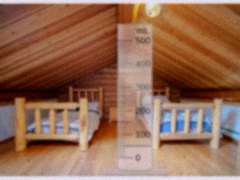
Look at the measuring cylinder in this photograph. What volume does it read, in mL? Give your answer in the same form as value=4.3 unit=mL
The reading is value=50 unit=mL
